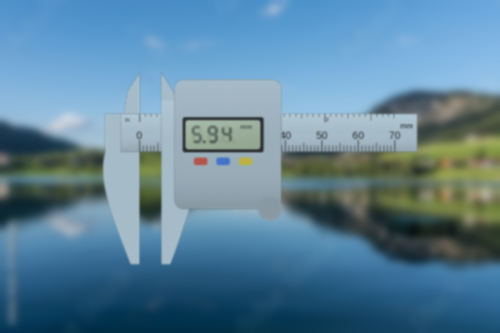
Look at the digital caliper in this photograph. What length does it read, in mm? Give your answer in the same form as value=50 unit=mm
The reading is value=5.94 unit=mm
